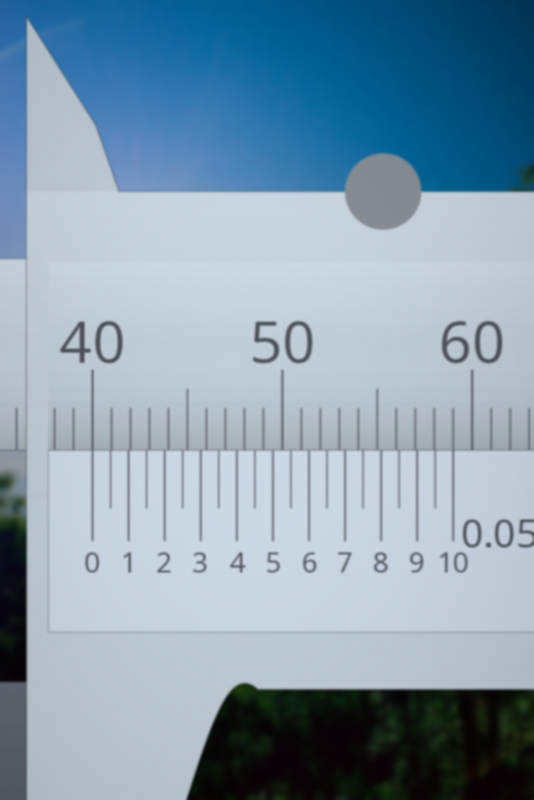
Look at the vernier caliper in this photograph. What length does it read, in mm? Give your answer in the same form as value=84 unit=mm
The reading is value=40.0 unit=mm
